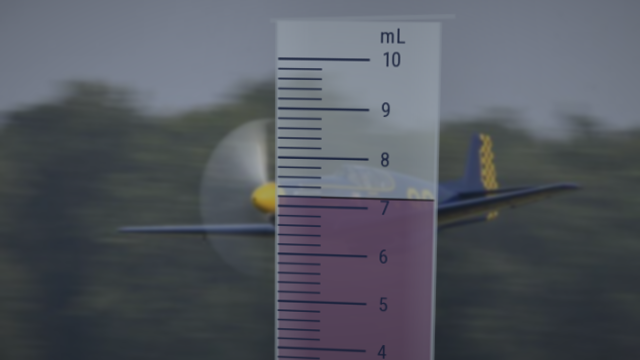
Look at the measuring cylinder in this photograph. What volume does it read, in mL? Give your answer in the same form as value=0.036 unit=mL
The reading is value=7.2 unit=mL
